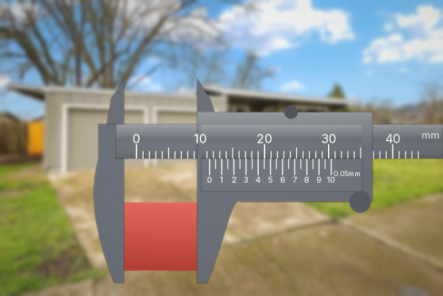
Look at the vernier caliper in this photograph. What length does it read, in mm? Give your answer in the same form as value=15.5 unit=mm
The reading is value=11.4 unit=mm
